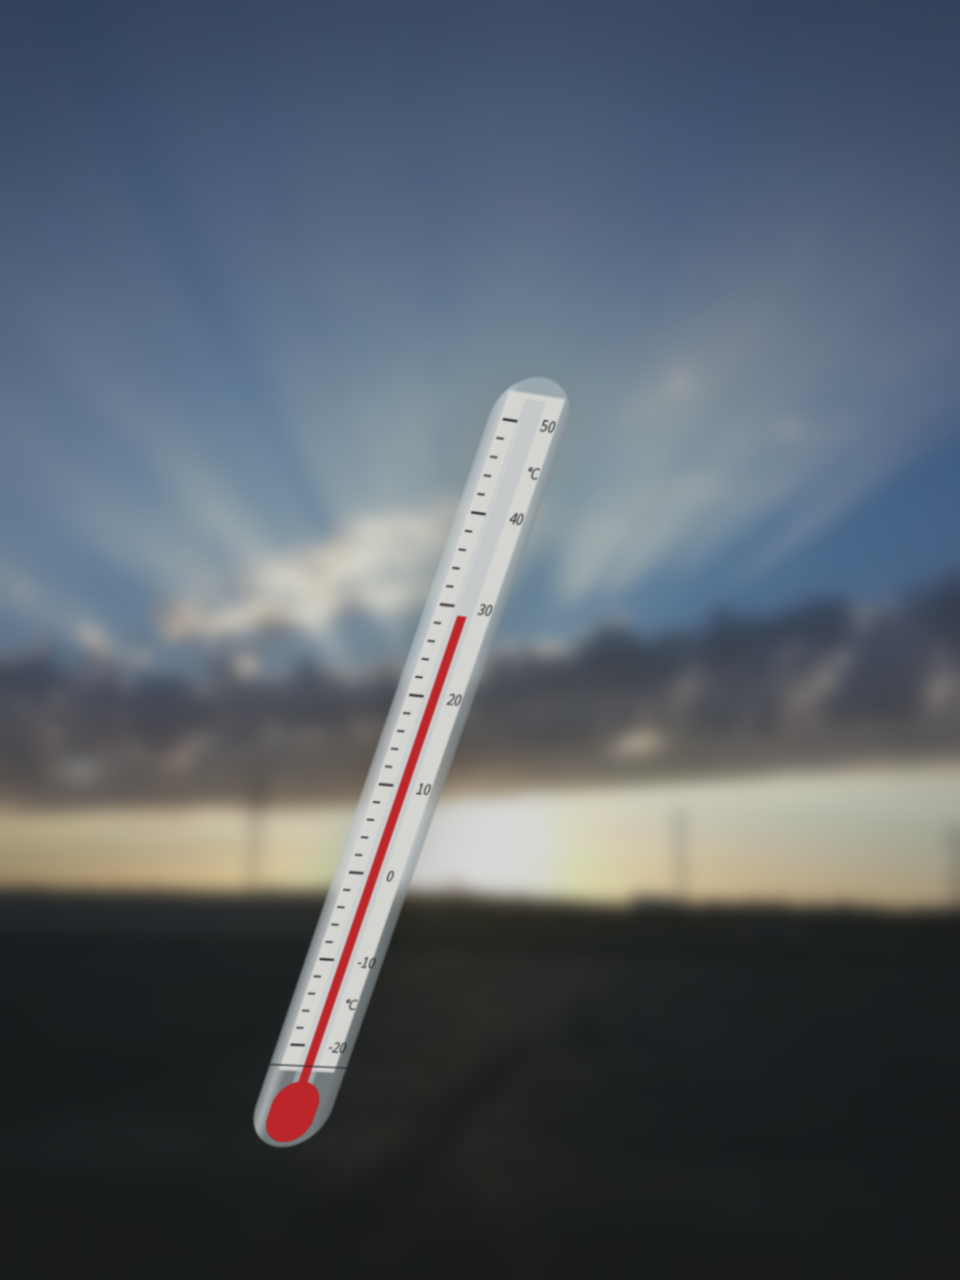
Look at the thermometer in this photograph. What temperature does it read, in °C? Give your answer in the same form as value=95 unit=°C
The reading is value=29 unit=°C
